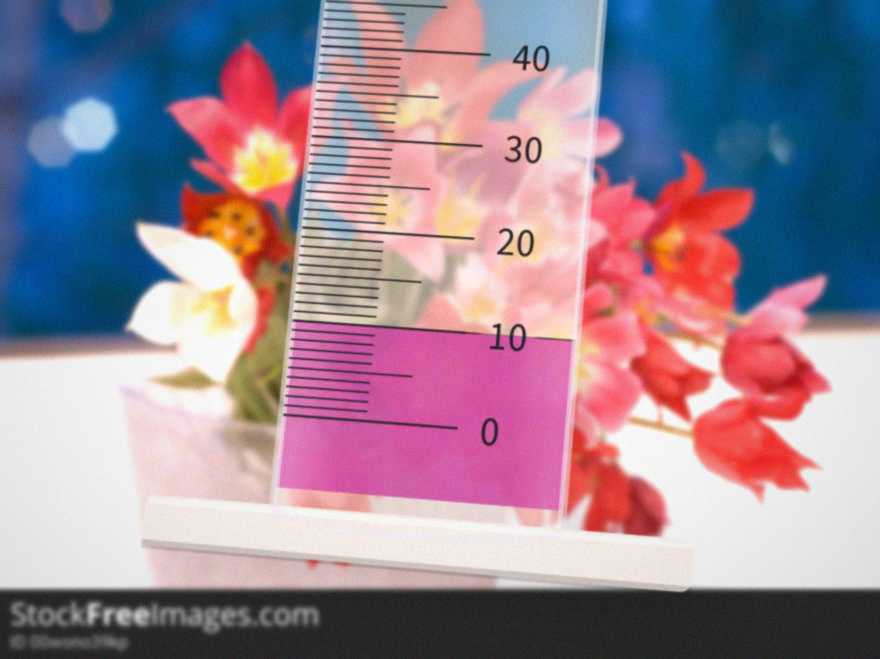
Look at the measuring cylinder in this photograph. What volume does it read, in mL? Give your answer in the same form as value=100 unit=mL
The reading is value=10 unit=mL
